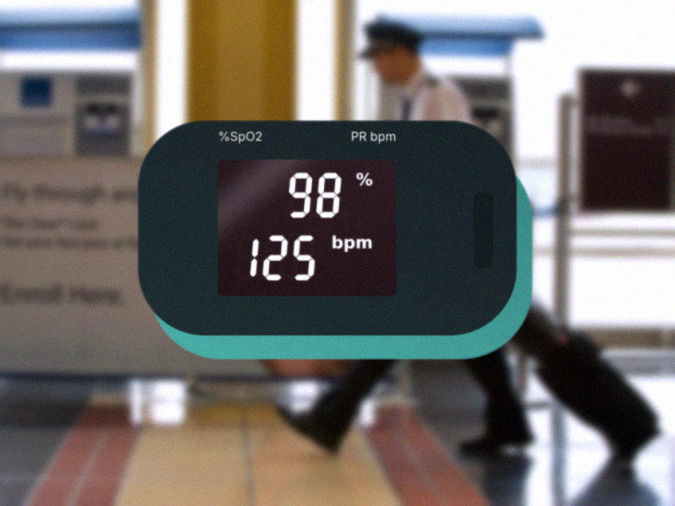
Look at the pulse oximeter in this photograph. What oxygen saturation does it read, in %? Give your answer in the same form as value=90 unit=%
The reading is value=98 unit=%
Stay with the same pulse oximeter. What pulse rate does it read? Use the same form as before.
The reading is value=125 unit=bpm
